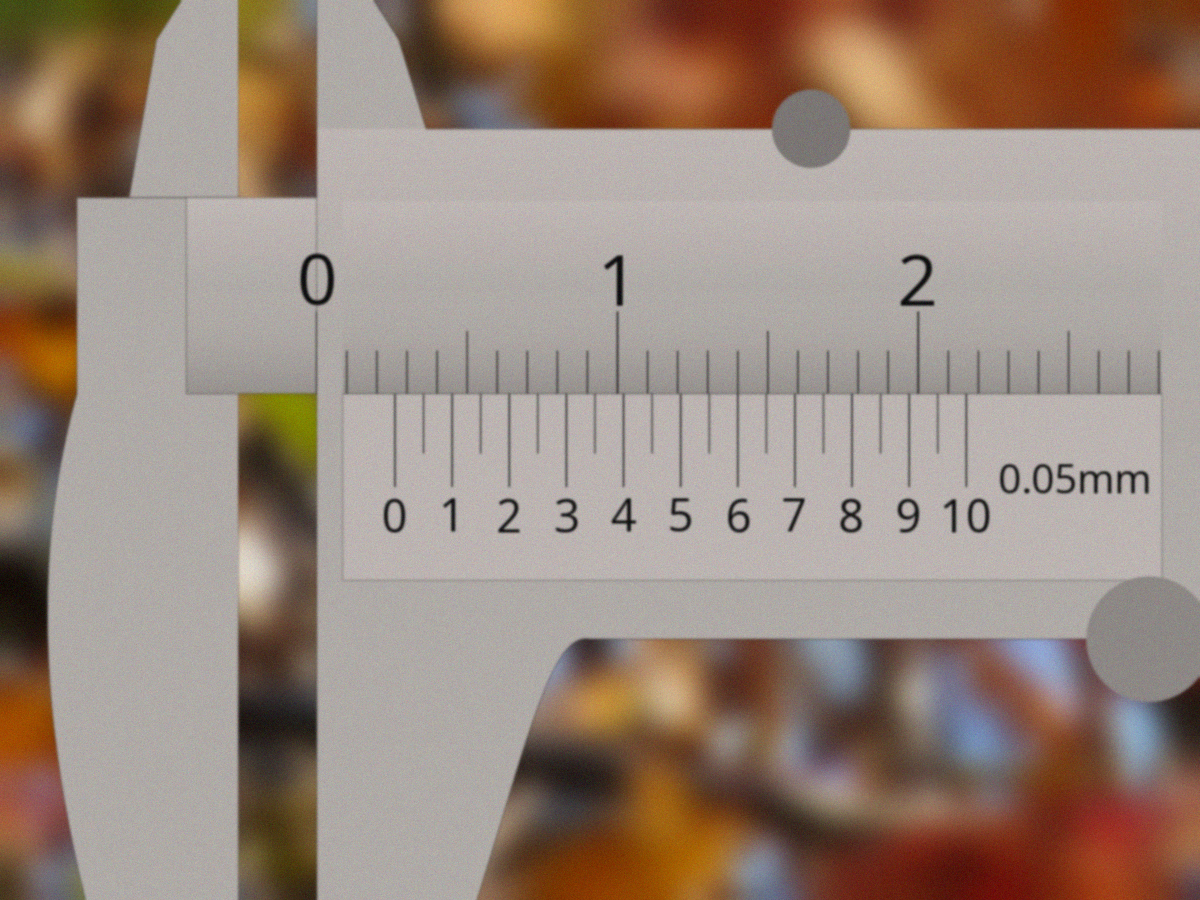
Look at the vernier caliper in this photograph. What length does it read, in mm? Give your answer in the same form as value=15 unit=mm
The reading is value=2.6 unit=mm
